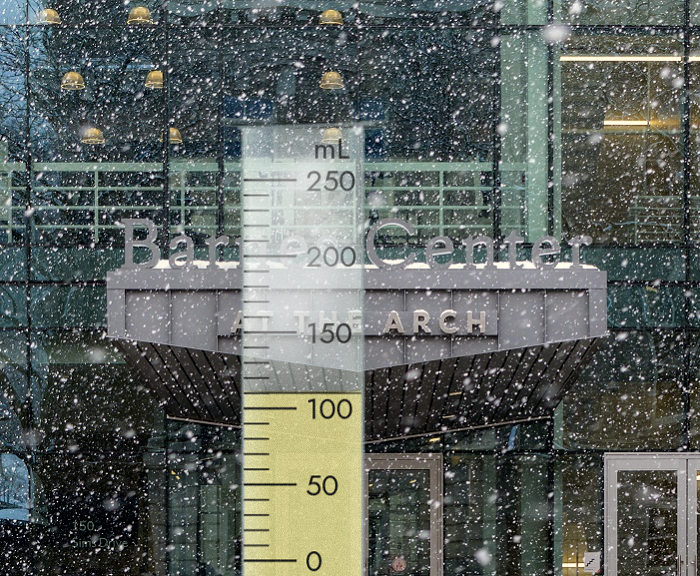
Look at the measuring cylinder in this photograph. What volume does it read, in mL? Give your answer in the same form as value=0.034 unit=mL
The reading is value=110 unit=mL
